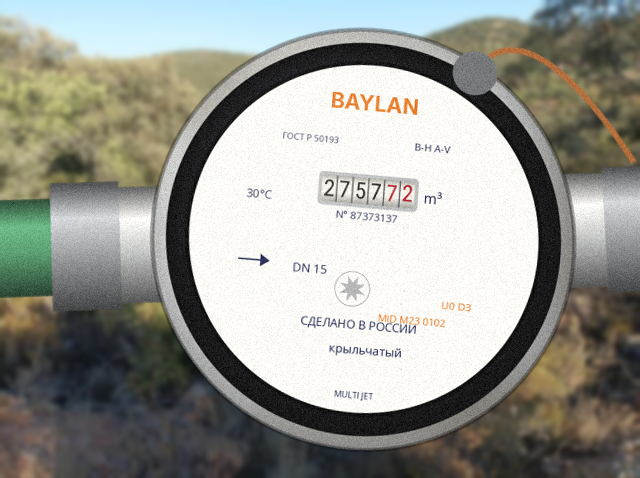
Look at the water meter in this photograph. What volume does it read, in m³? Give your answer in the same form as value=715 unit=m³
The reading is value=2757.72 unit=m³
